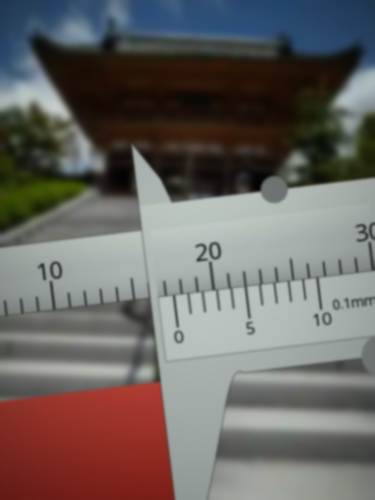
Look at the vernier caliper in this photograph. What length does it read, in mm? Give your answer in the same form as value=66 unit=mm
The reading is value=17.5 unit=mm
